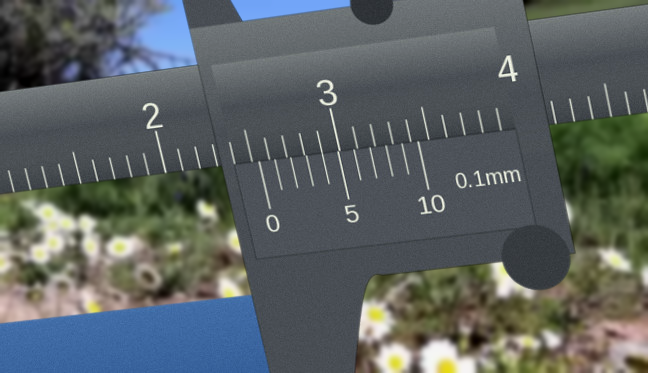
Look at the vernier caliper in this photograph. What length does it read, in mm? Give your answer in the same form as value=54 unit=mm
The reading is value=25.4 unit=mm
